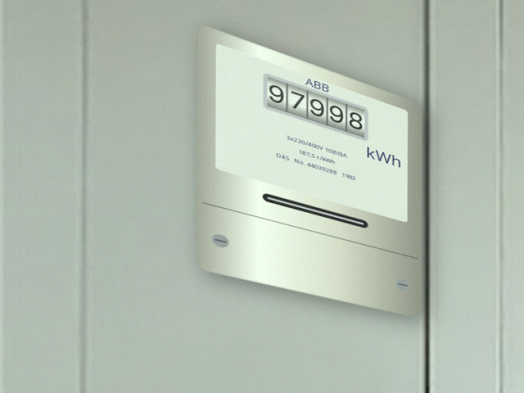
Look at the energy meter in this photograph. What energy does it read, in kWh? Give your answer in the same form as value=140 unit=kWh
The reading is value=97998 unit=kWh
